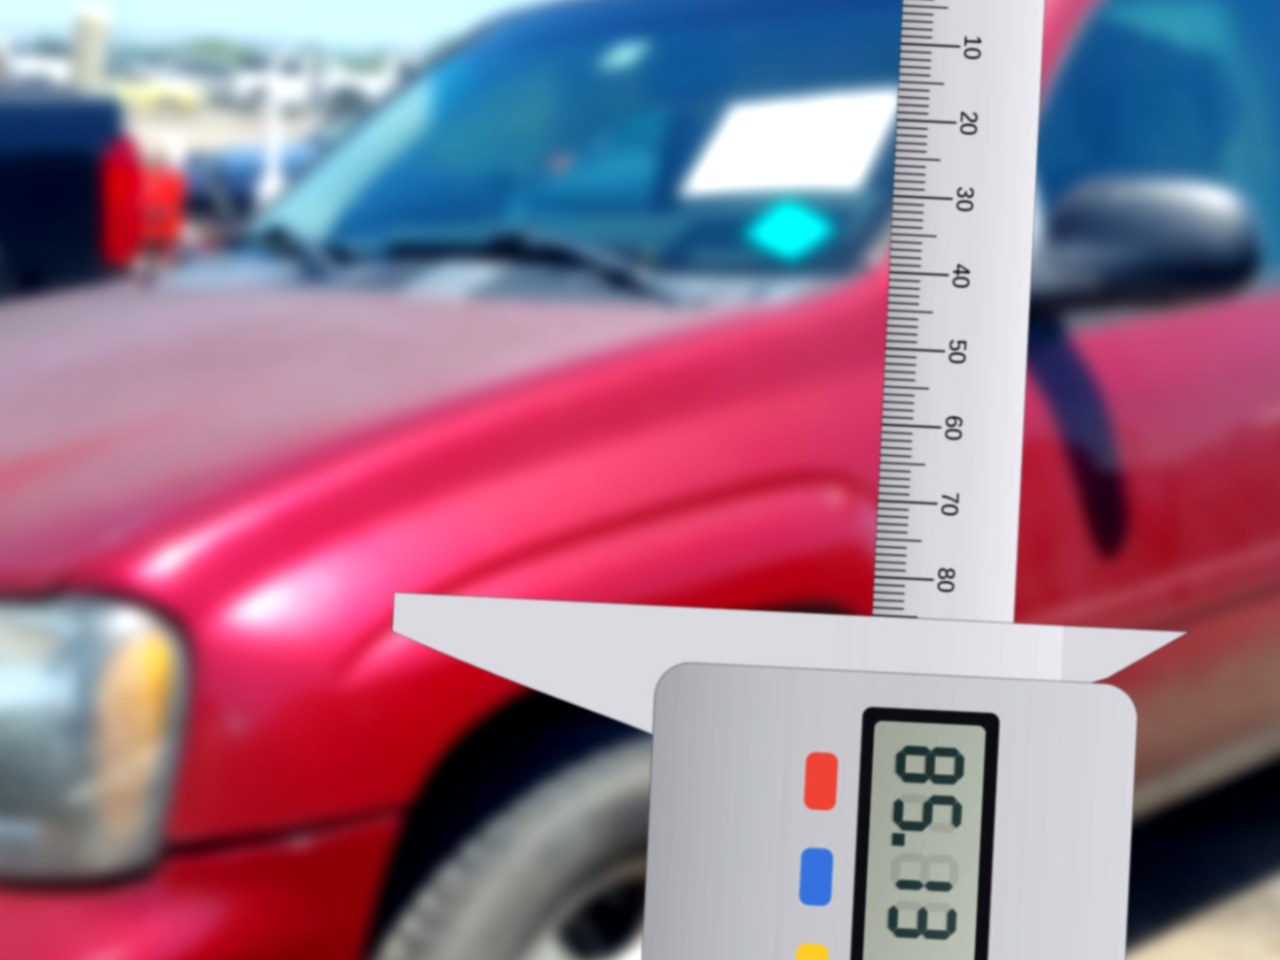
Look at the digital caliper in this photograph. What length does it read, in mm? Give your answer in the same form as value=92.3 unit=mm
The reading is value=85.13 unit=mm
